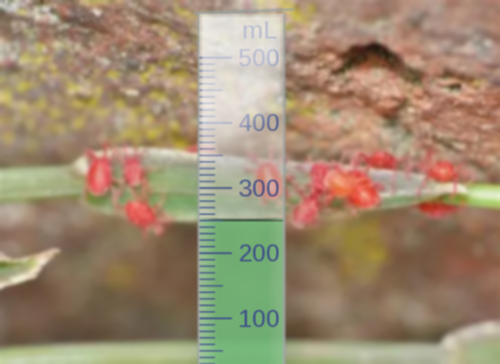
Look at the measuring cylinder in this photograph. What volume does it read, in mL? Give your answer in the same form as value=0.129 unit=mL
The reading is value=250 unit=mL
